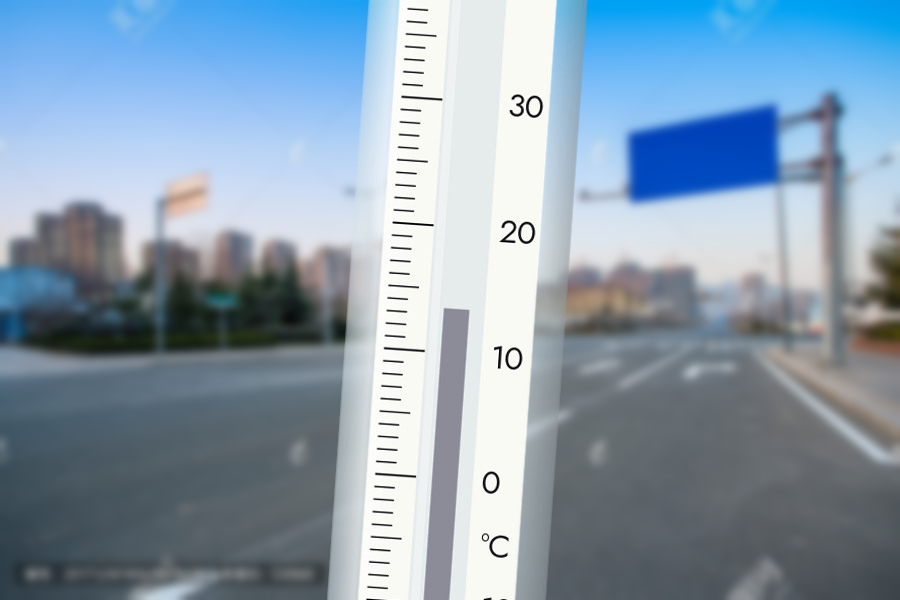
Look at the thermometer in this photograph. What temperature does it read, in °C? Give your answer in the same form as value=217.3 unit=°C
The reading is value=13.5 unit=°C
